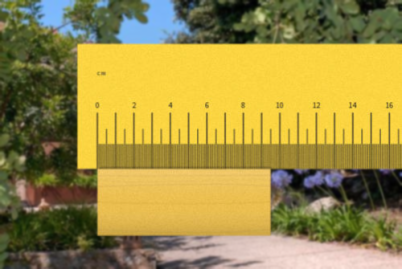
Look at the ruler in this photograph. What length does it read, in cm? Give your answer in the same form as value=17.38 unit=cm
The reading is value=9.5 unit=cm
